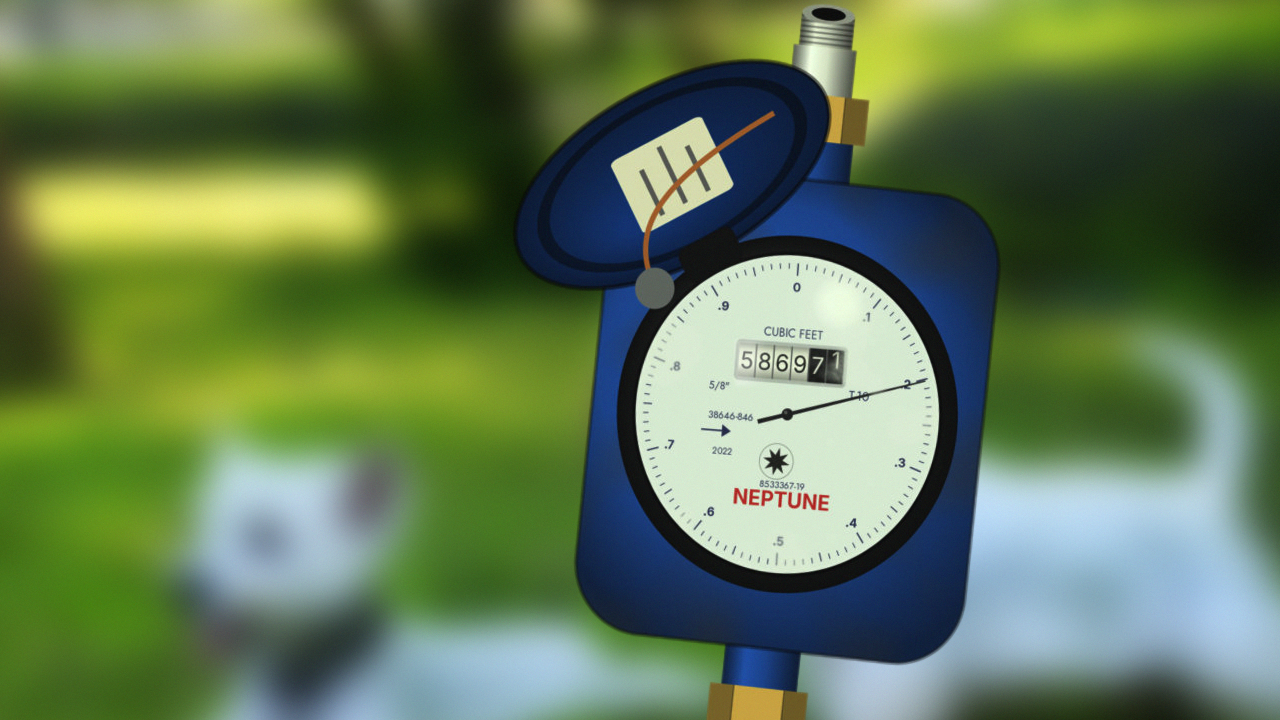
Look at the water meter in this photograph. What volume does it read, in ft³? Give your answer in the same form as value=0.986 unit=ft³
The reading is value=586971.20 unit=ft³
